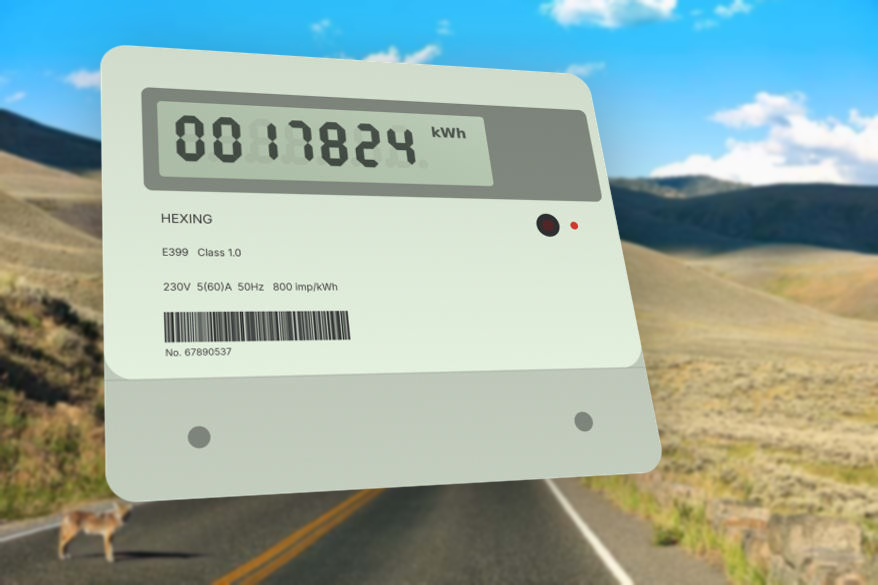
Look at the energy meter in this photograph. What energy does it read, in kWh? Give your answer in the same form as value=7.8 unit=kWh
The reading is value=17824 unit=kWh
